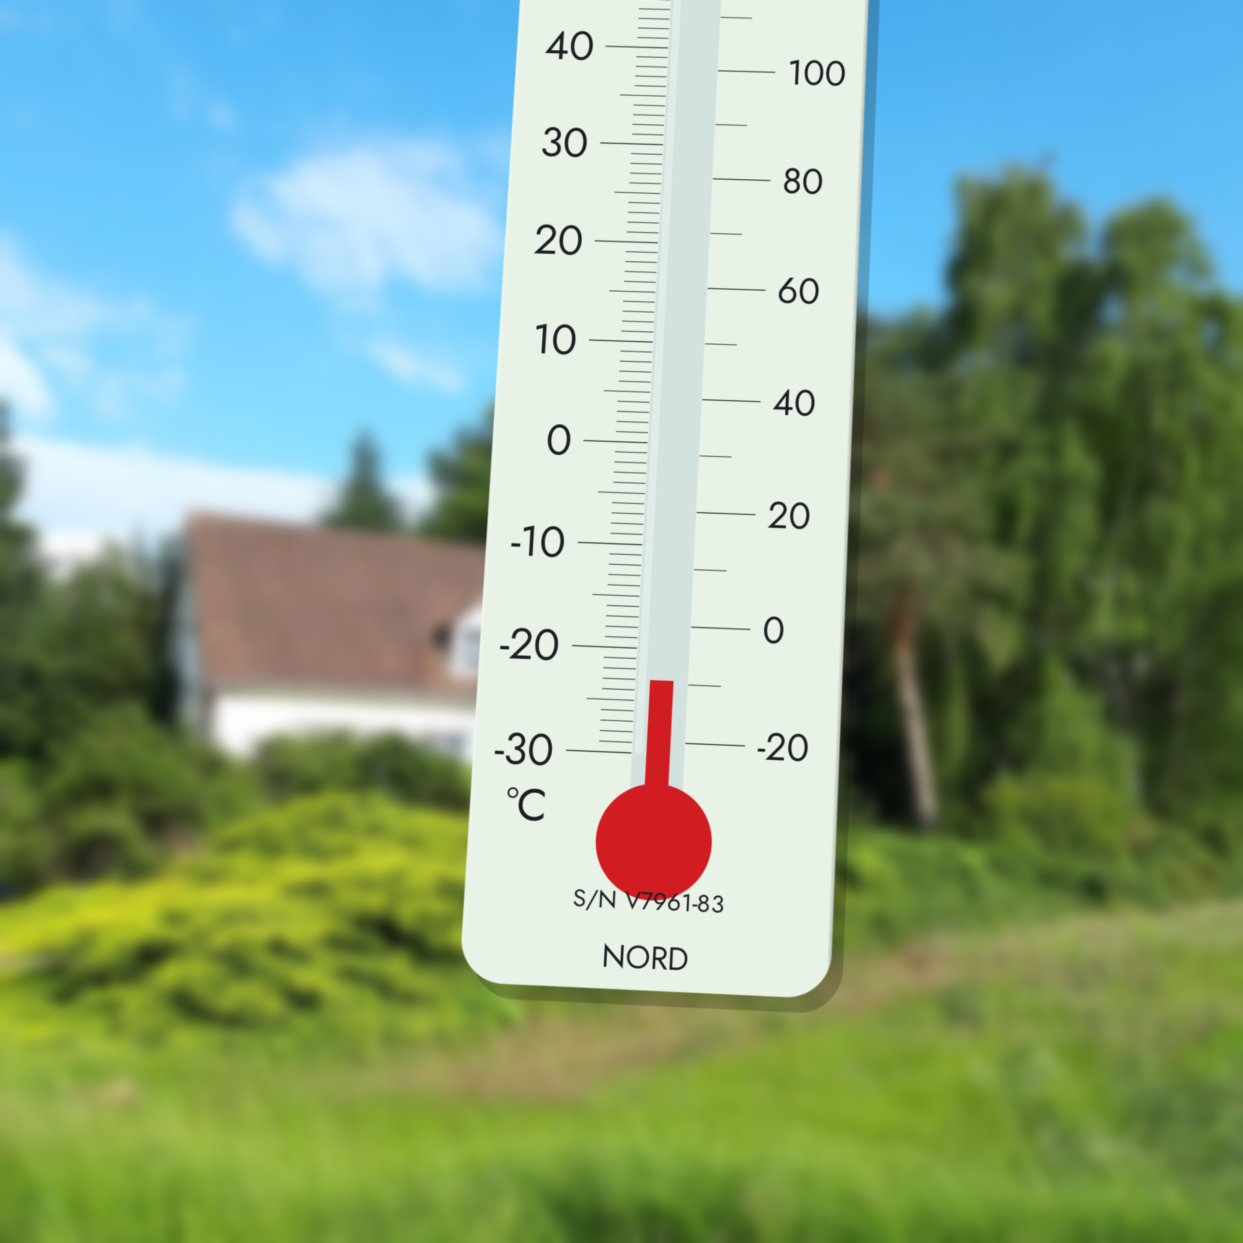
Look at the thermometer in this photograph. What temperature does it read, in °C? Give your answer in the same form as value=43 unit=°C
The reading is value=-23 unit=°C
